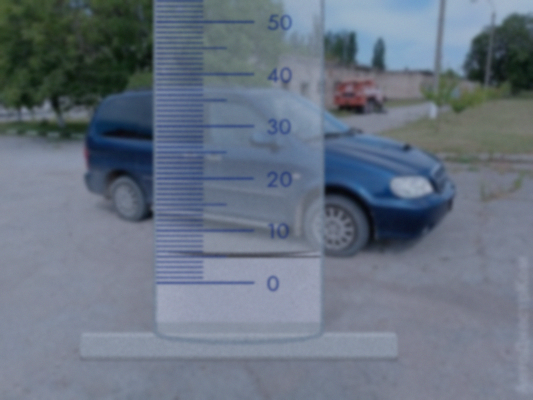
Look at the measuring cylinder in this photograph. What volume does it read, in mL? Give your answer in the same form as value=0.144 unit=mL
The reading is value=5 unit=mL
